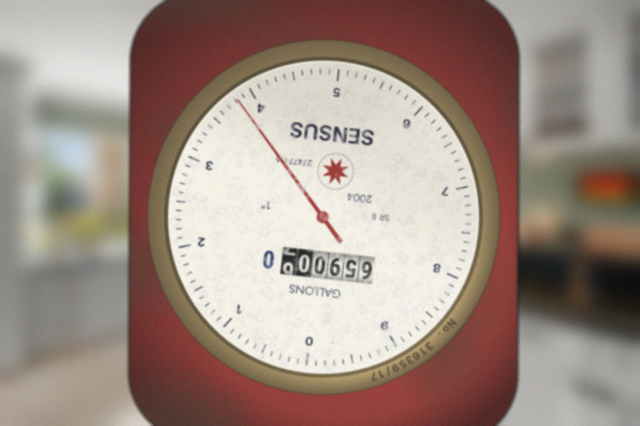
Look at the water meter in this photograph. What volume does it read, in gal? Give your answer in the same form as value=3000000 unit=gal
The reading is value=6590063.8 unit=gal
